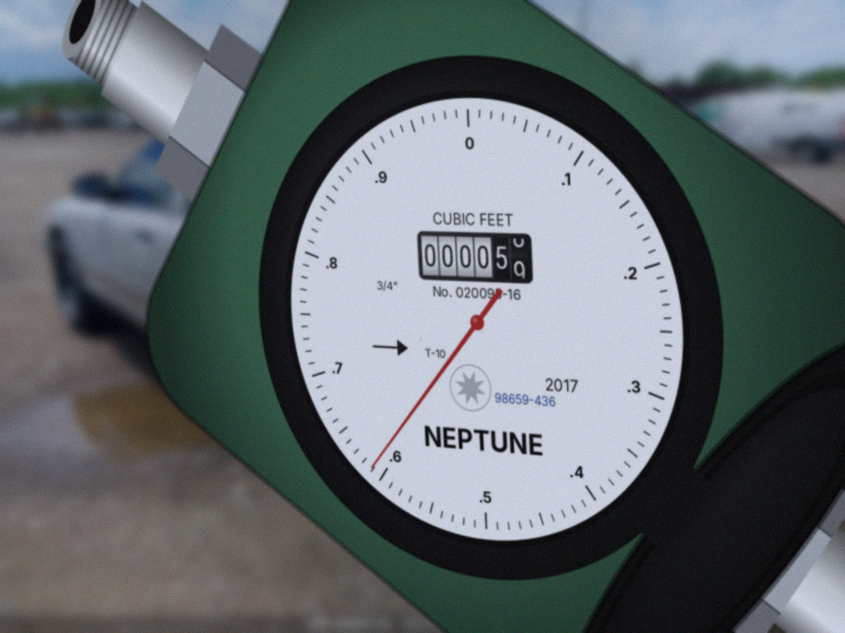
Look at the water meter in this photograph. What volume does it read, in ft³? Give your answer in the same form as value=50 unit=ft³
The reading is value=58.61 unit=ft³
